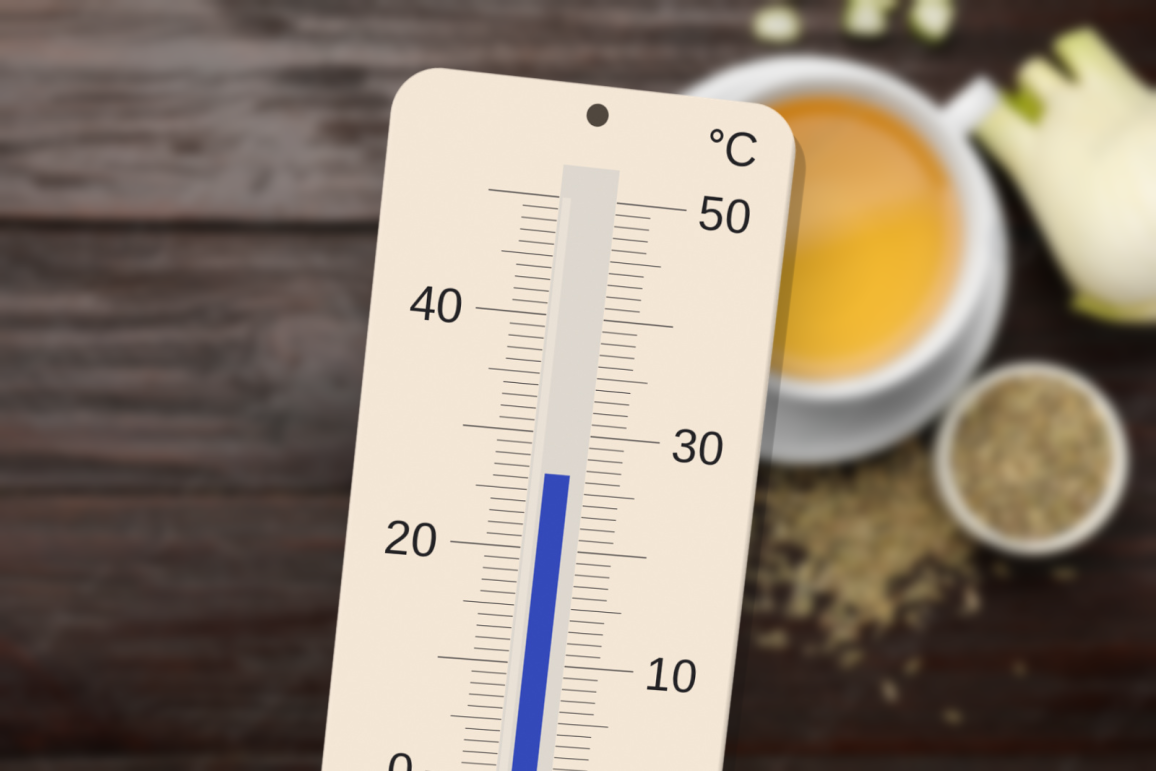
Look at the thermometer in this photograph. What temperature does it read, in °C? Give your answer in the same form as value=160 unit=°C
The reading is value=26.5 unit=°C
